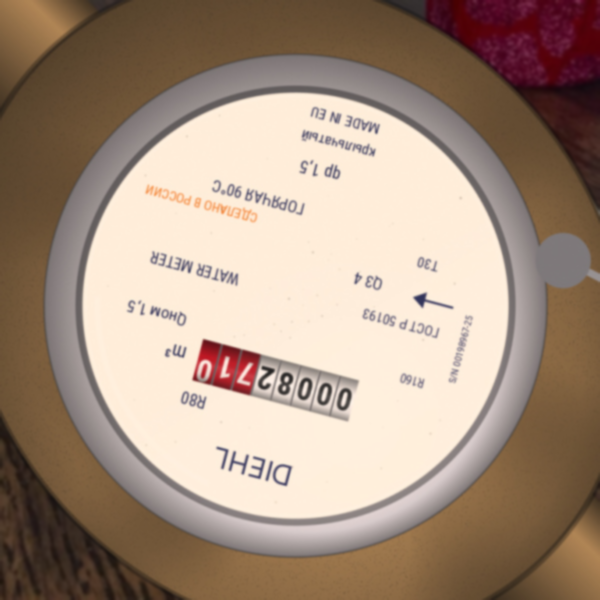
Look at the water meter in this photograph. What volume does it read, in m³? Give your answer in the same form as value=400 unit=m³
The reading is value=82.710 unit=m³
